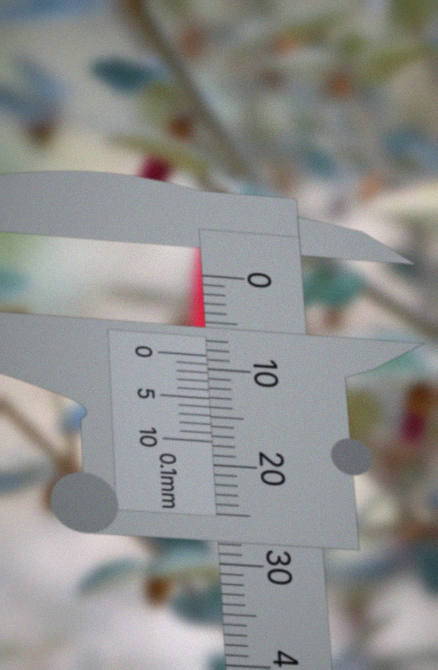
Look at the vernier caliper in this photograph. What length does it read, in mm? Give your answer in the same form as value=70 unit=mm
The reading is value=8.6 unit=mm
